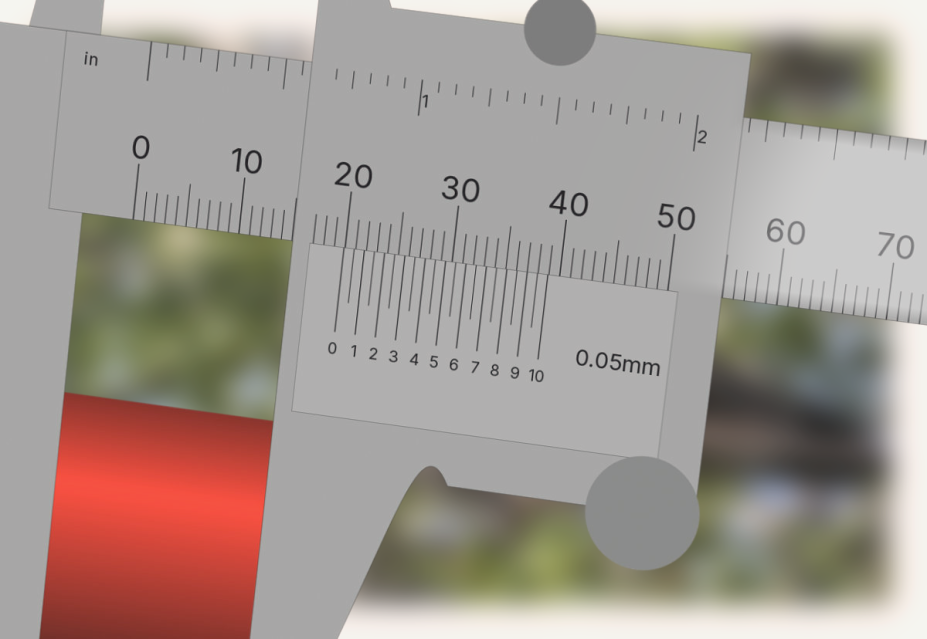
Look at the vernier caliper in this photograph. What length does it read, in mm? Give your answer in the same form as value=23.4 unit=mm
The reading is value=19.9 unit=mm
